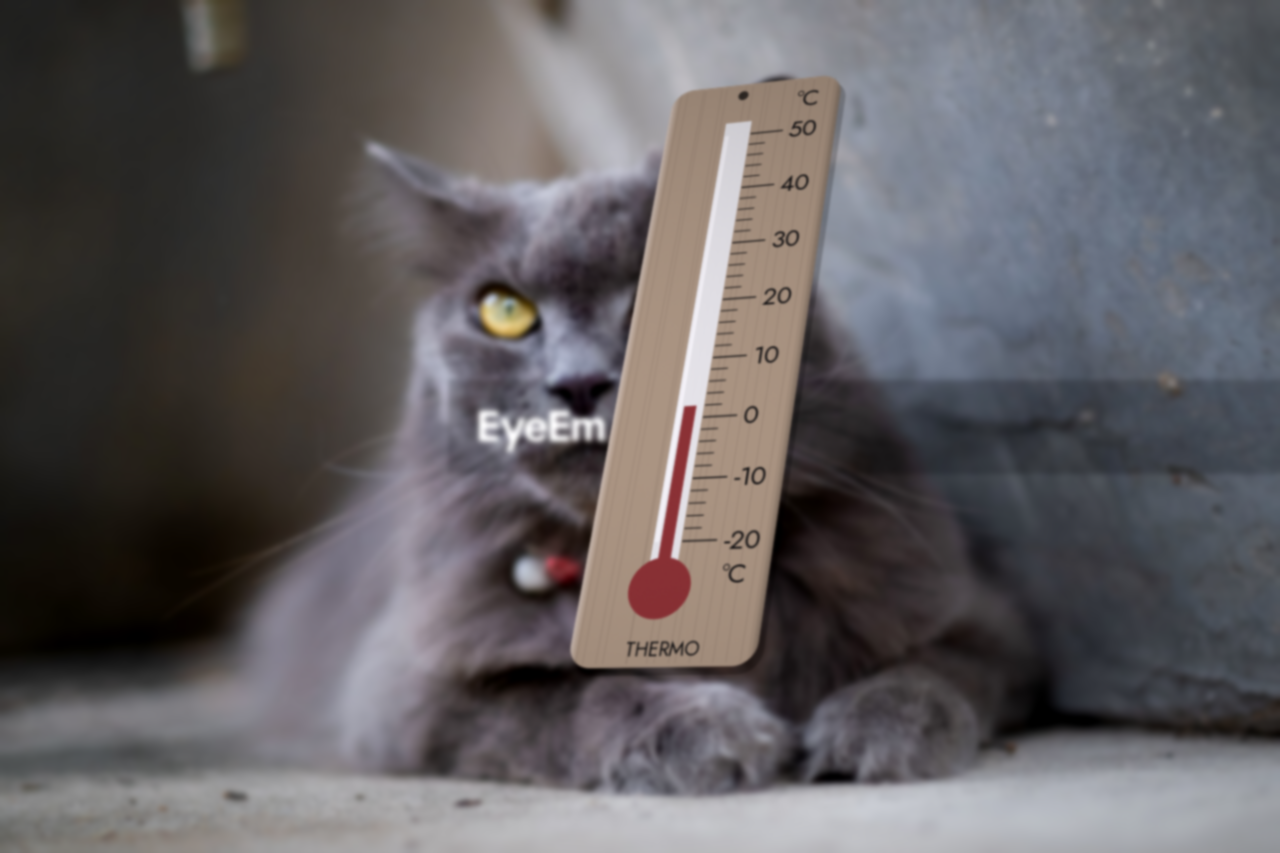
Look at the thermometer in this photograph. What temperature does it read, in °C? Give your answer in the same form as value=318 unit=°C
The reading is value=2 unit=°C
